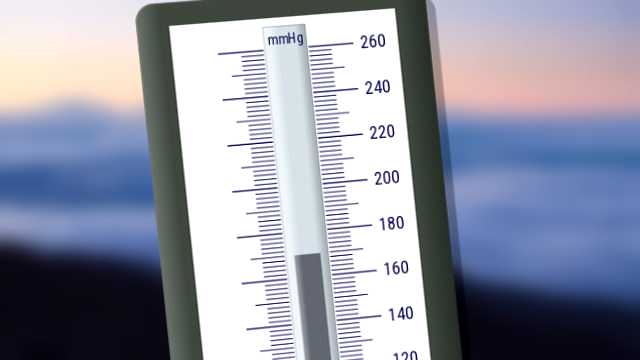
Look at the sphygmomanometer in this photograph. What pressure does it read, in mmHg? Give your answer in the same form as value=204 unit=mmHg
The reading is value=170 unit=mmHg
